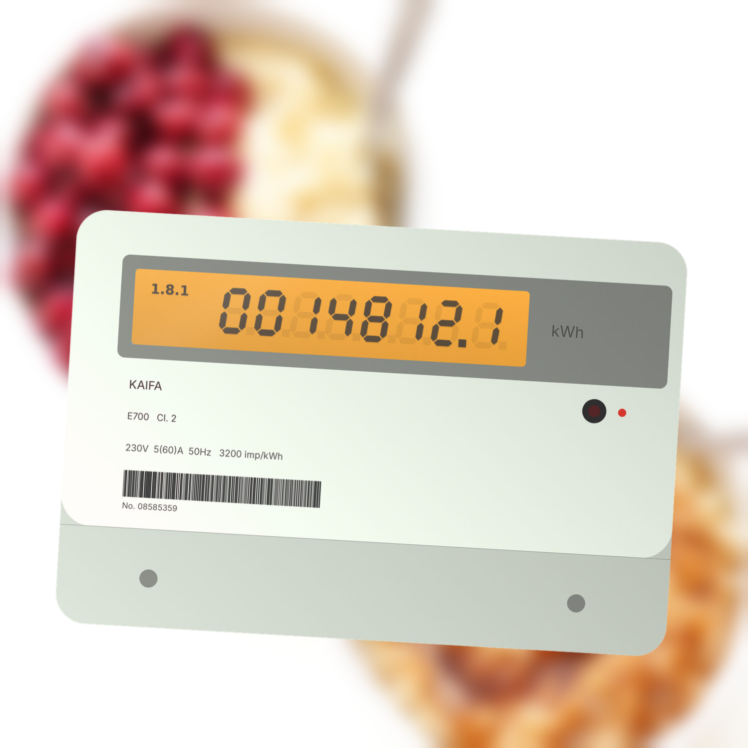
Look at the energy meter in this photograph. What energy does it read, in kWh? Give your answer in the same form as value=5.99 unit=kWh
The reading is value=14812.1 unit=kWh
